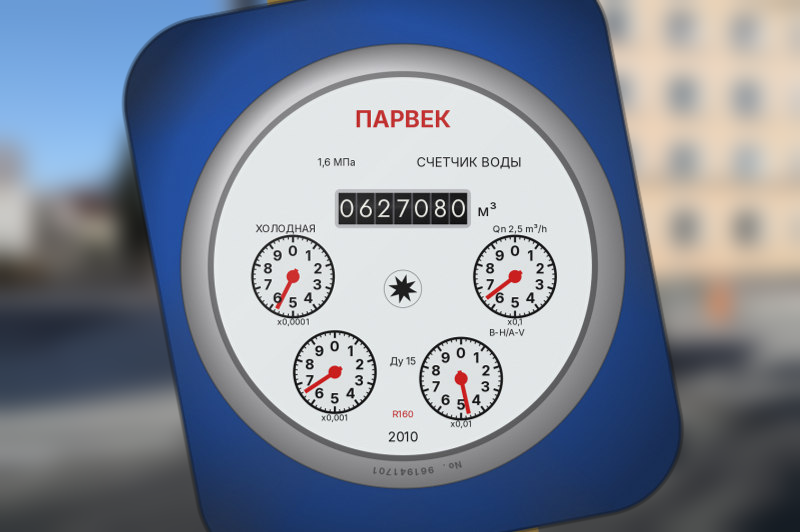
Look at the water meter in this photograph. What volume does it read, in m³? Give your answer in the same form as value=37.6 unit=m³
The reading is value=627080.6465 unit=m³
